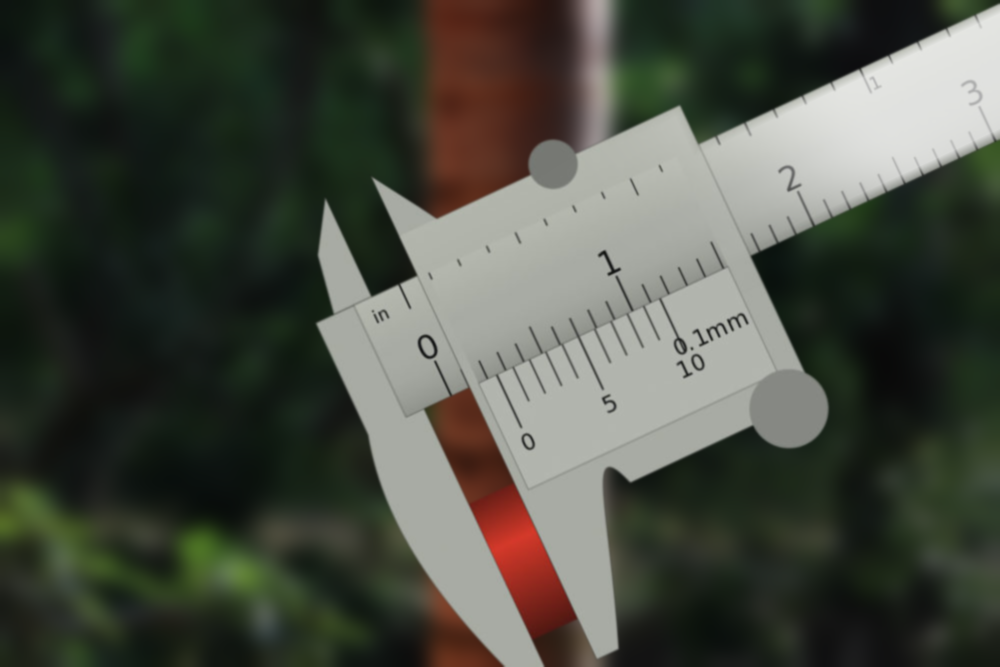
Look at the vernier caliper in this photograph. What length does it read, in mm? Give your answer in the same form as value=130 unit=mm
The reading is value=2.5 unit=mm
